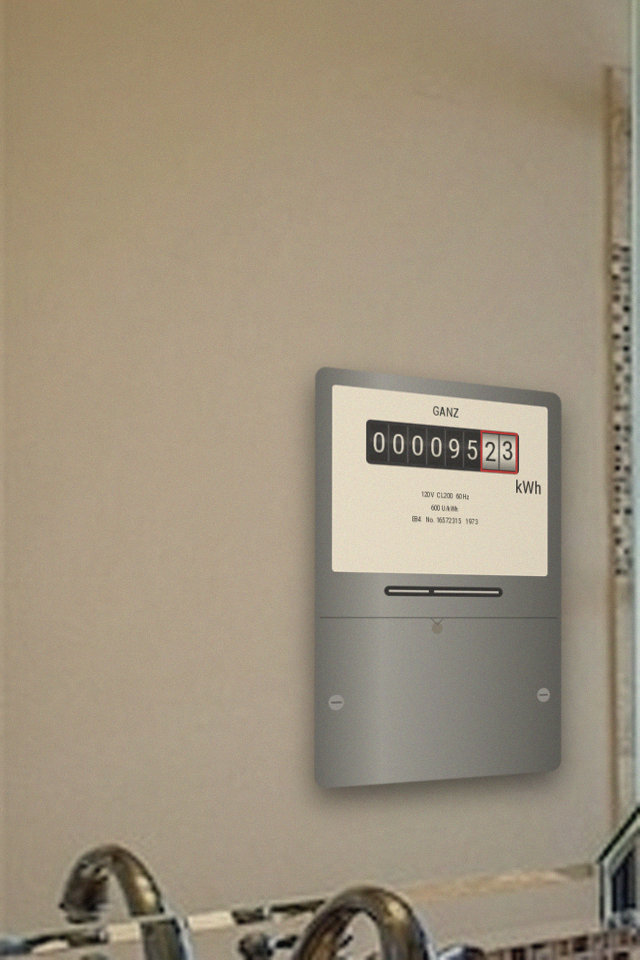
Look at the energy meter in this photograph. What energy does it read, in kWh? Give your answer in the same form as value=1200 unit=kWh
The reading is value=95.23 unit=kWh
